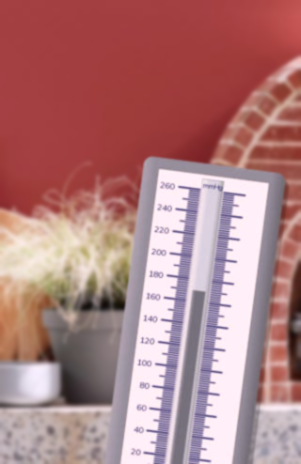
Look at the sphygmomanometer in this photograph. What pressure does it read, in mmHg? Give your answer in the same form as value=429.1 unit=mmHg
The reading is value=170 unit=mmHg
